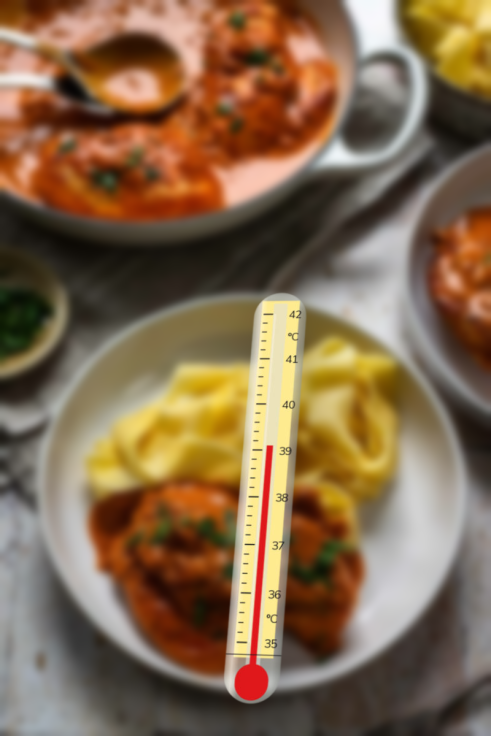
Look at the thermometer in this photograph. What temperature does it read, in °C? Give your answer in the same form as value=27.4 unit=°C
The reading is value=39.1 unit=°C
